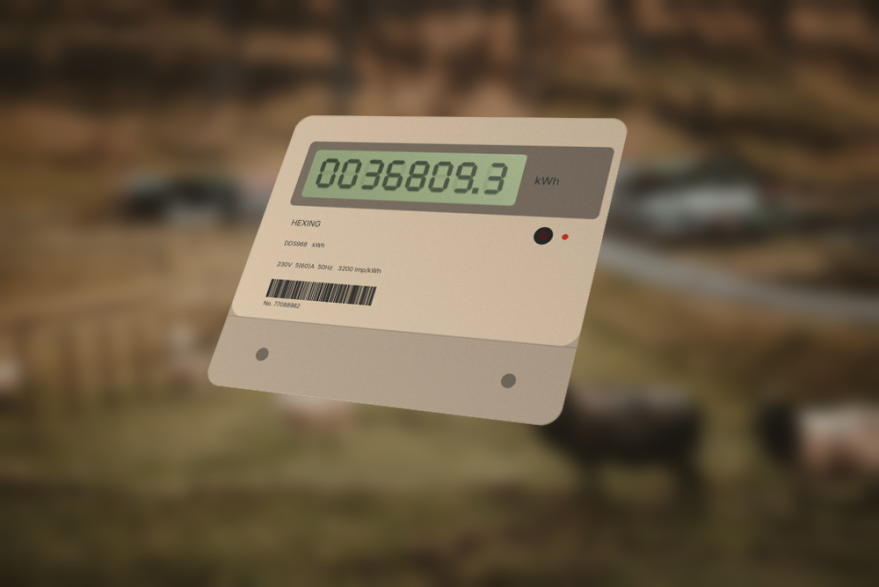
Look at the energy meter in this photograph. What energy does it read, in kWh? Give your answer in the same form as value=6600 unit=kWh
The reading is value=36809.3 unit=kWh
